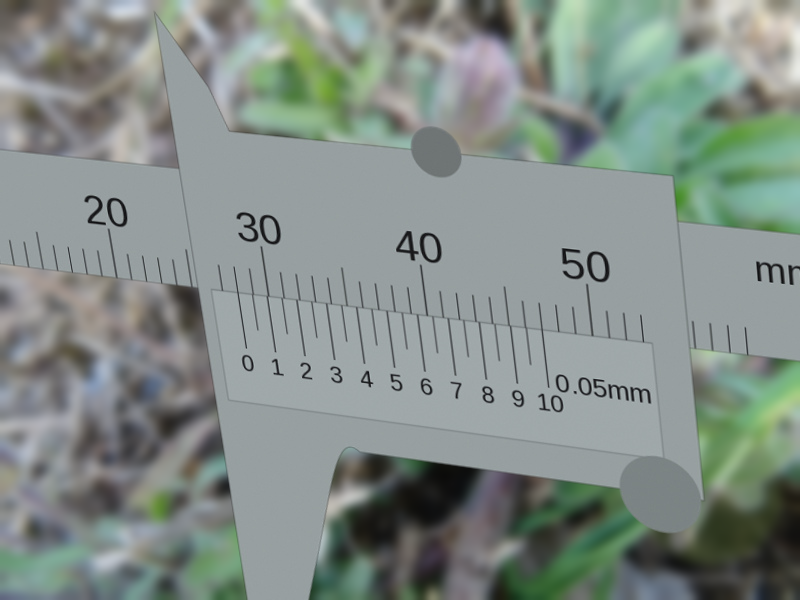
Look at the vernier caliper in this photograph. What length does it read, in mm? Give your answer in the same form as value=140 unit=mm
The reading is value=28.0 unit=mm
